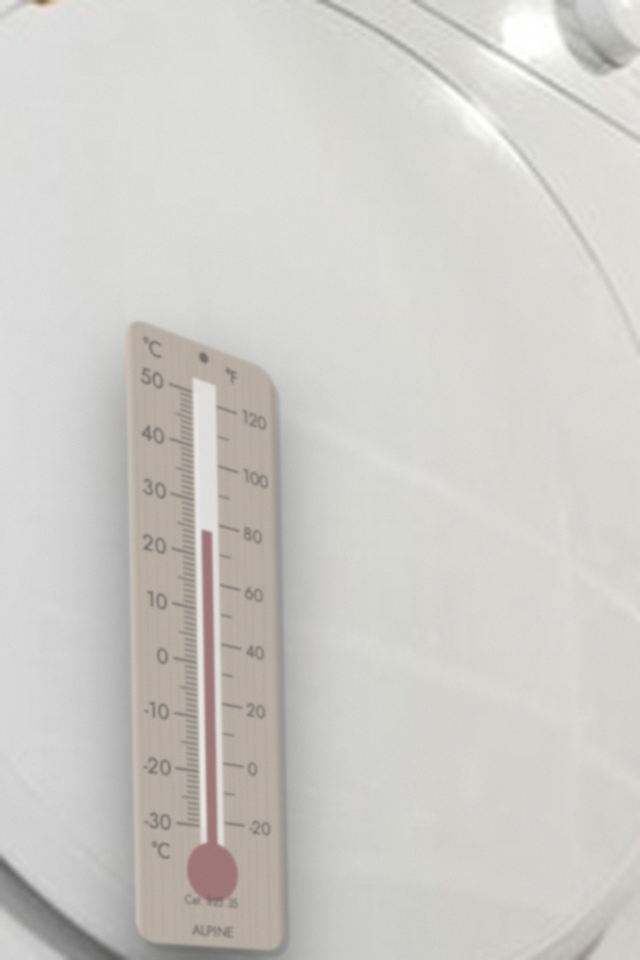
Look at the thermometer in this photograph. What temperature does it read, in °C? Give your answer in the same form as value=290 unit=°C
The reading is value=25 unit=°C
